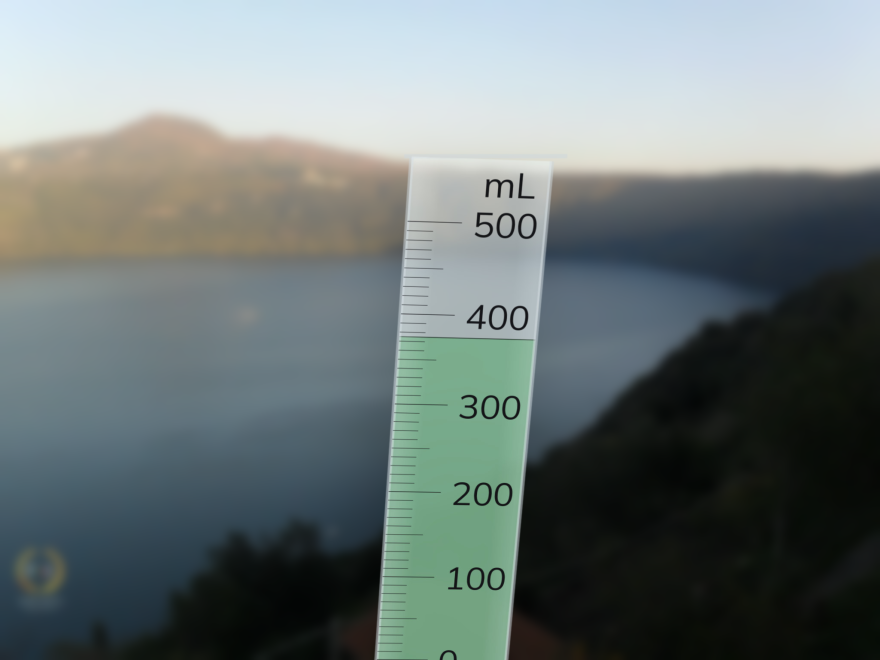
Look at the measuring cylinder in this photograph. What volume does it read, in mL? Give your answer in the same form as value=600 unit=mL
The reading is value=375 unit=mL
